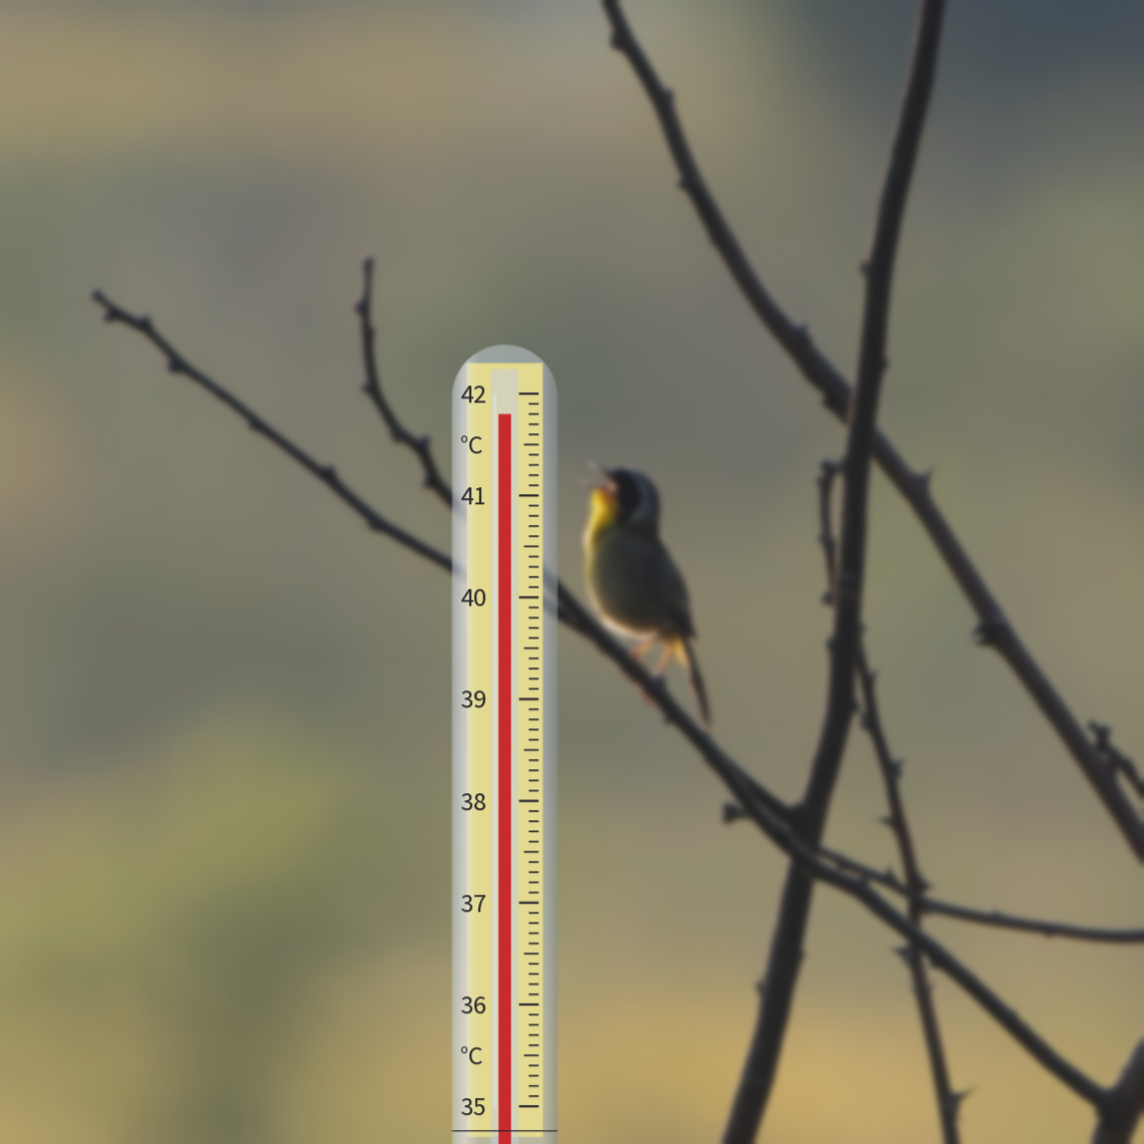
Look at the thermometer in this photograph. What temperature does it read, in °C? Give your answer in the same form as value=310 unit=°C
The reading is value=41.8 unit=°C
